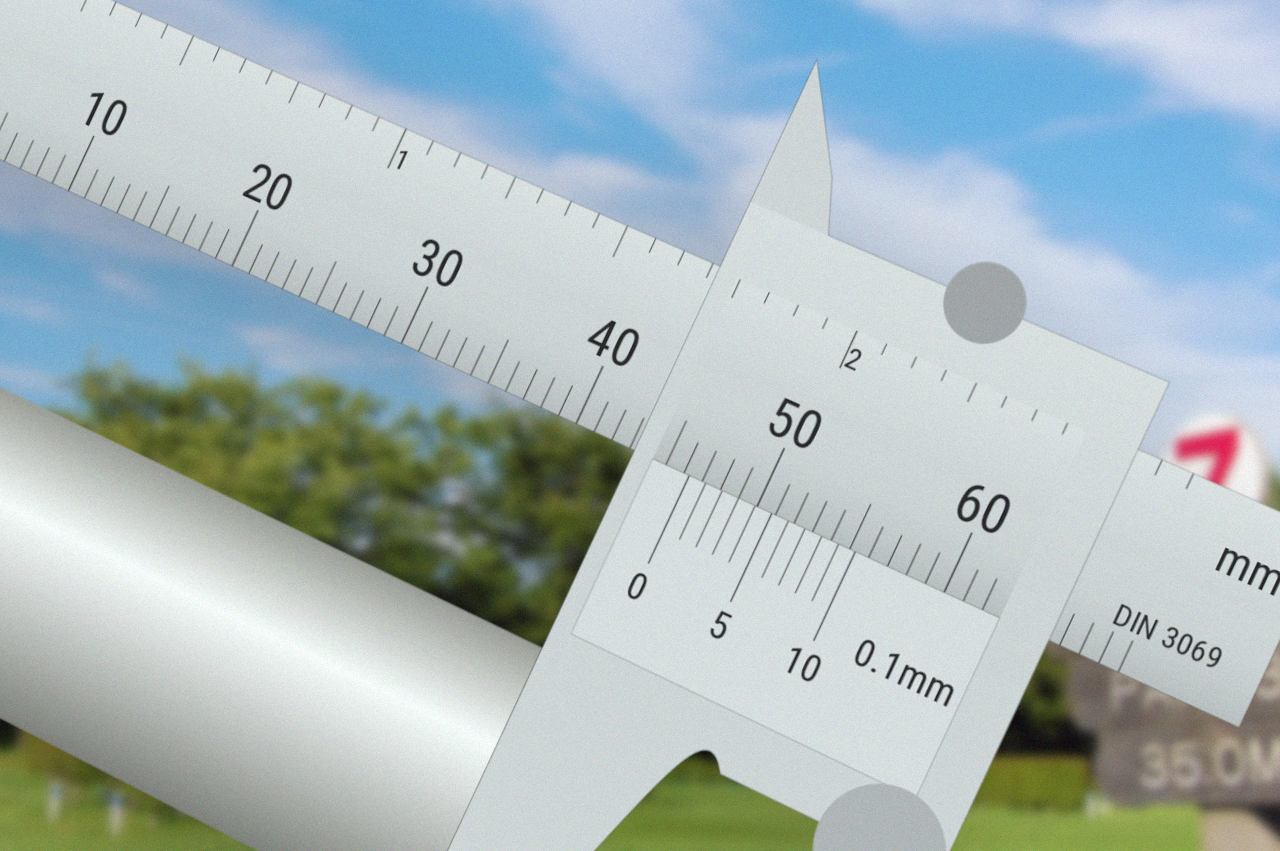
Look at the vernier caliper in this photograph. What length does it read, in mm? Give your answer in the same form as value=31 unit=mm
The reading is value=46.3 unit=mm
